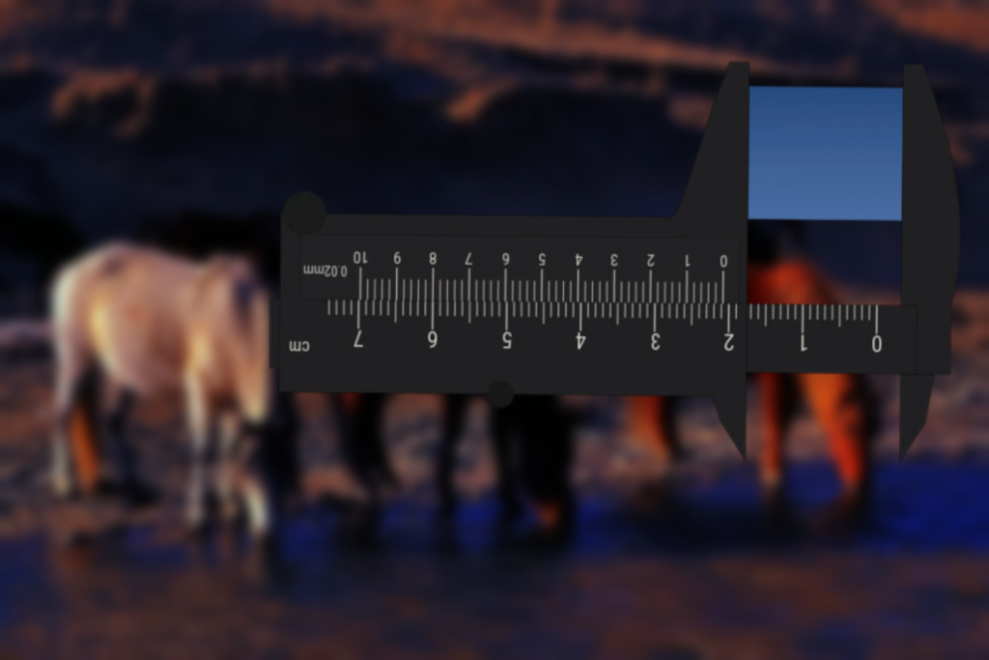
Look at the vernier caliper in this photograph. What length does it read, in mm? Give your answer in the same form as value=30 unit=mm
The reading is value=20.8 unit=mm
